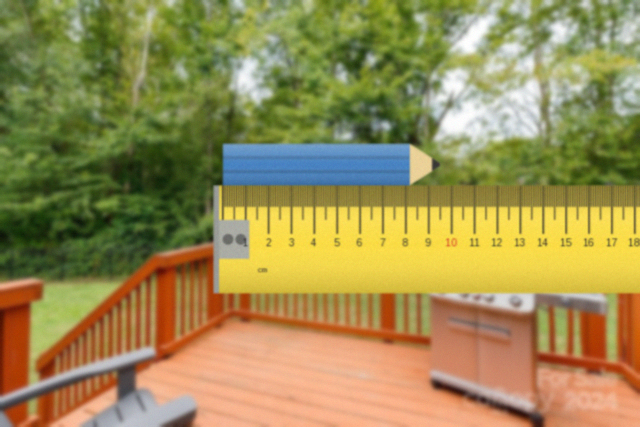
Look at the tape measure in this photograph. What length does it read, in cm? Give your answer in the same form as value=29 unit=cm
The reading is value=9.5 unit=cm
